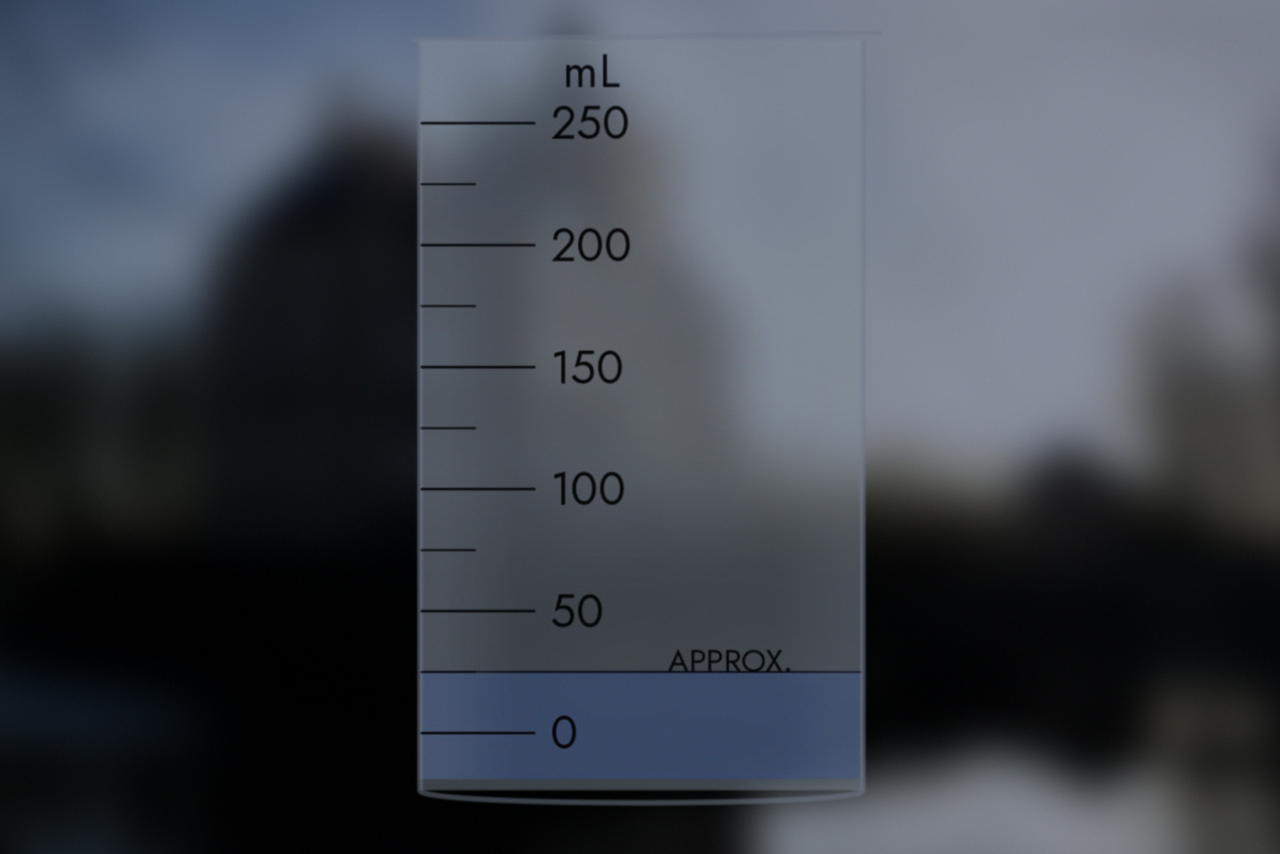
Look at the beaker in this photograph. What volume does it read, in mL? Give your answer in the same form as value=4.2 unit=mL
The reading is value=25 unit=mL
